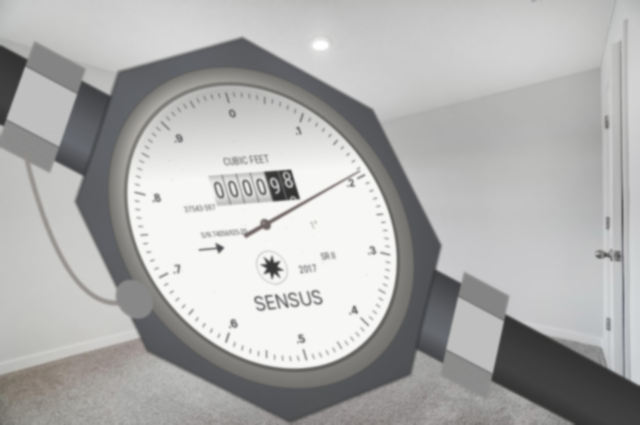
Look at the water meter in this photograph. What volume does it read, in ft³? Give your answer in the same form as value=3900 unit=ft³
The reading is value=98.19 unit=ft³
